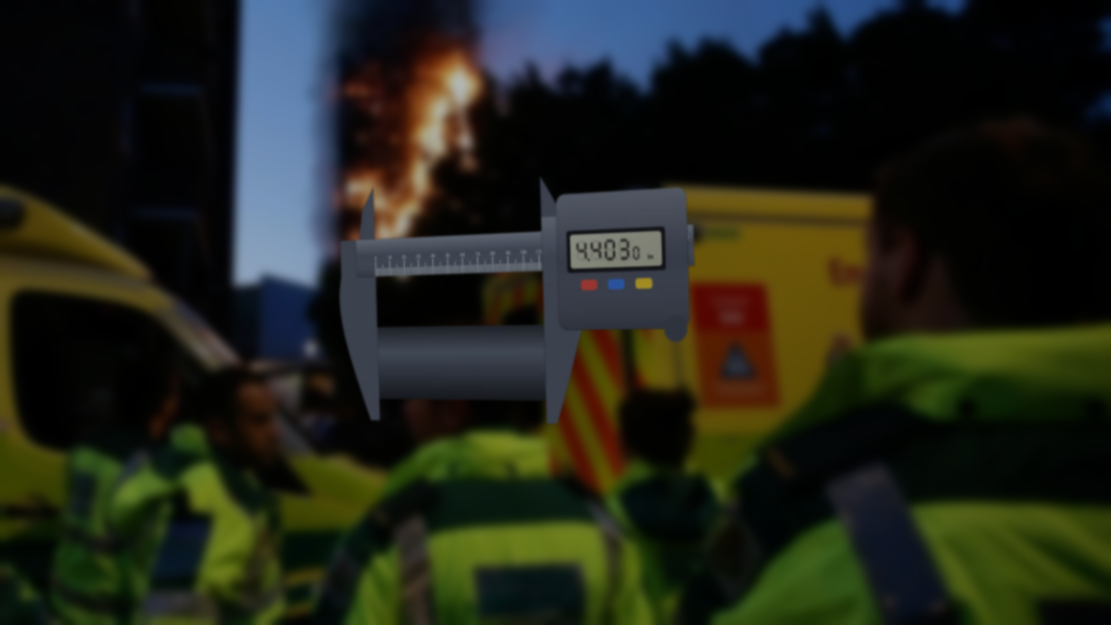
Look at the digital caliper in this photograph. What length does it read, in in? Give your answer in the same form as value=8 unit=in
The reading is value=4.4030 unit=in
